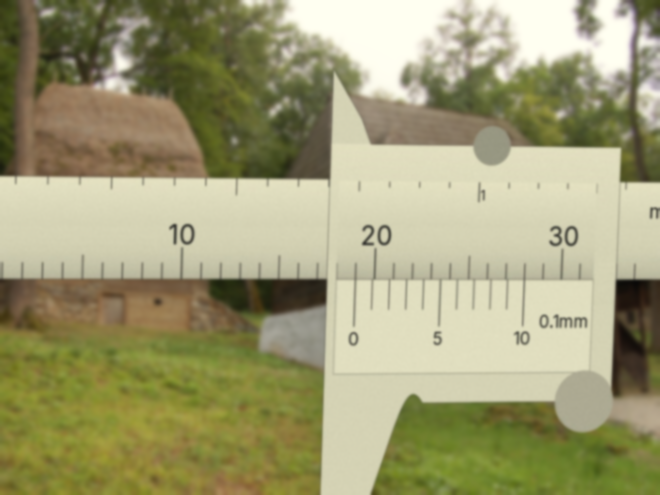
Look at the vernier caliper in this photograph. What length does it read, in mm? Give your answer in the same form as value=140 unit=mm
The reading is value=19.0 unit=mm
